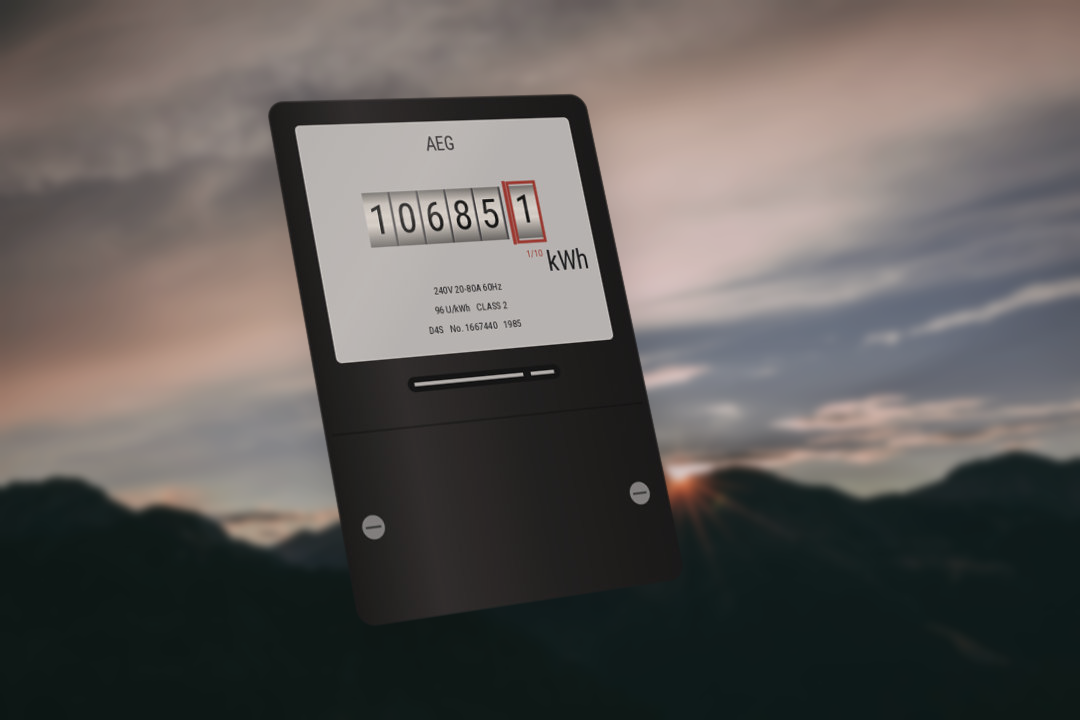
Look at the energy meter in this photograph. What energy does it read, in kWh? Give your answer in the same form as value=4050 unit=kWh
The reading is value=10685.1 unit=kWh
